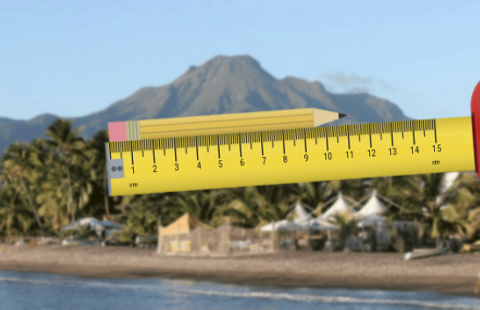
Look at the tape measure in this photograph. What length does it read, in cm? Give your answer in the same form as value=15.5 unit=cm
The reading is value=11 unit=cm
